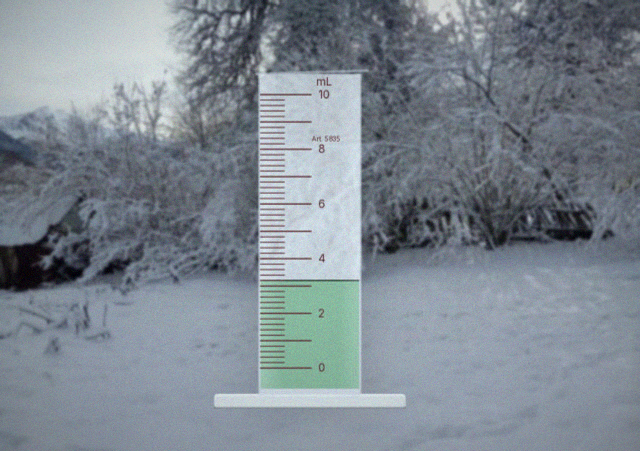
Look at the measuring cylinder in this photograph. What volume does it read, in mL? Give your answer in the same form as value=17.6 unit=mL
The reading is value=3.2 unit=mL
